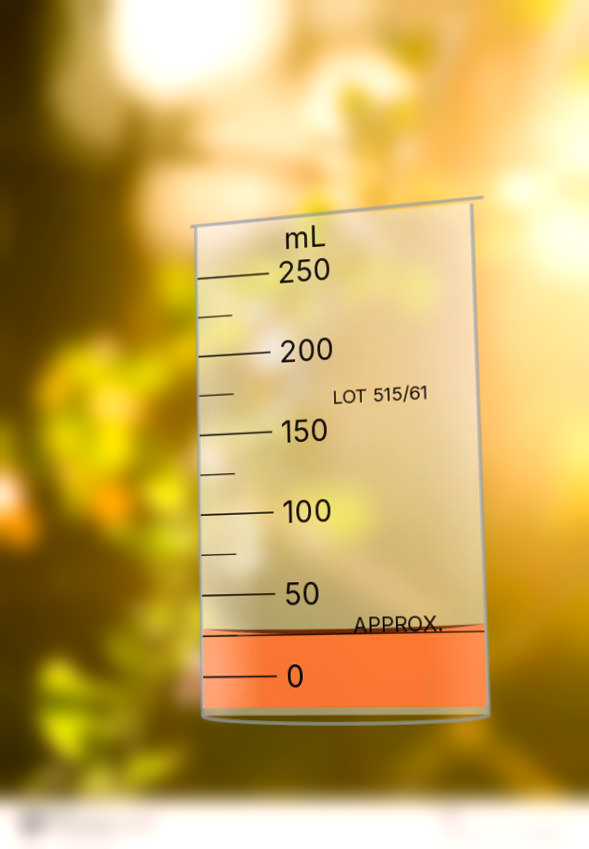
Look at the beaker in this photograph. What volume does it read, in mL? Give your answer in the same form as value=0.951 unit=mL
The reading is value=25 unit=mL
